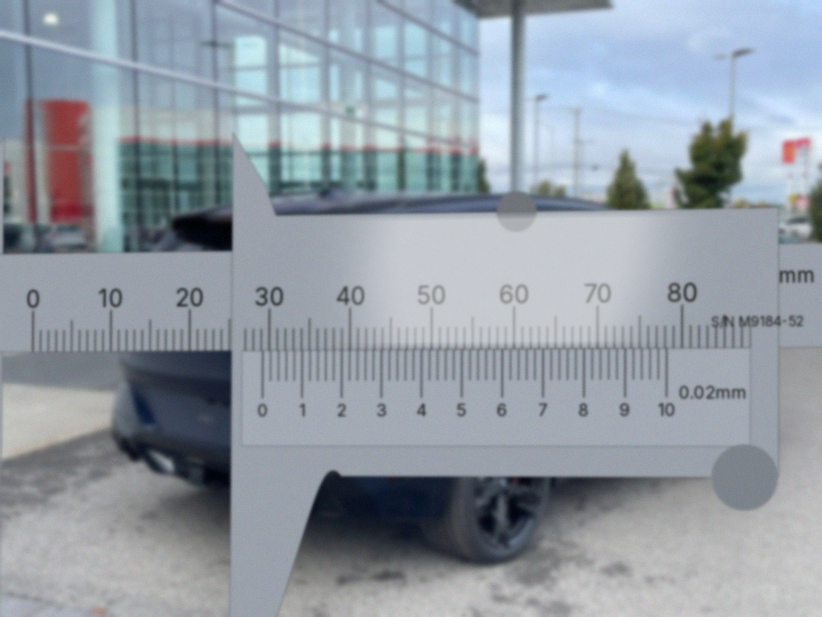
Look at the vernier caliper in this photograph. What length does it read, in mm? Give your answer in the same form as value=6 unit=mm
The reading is value=29.2 unit=mm
